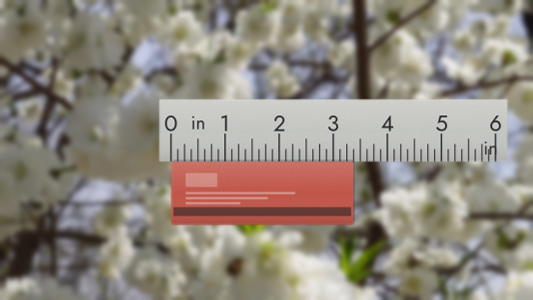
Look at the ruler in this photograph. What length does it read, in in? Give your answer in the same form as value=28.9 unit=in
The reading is value=3.375 unit=in
